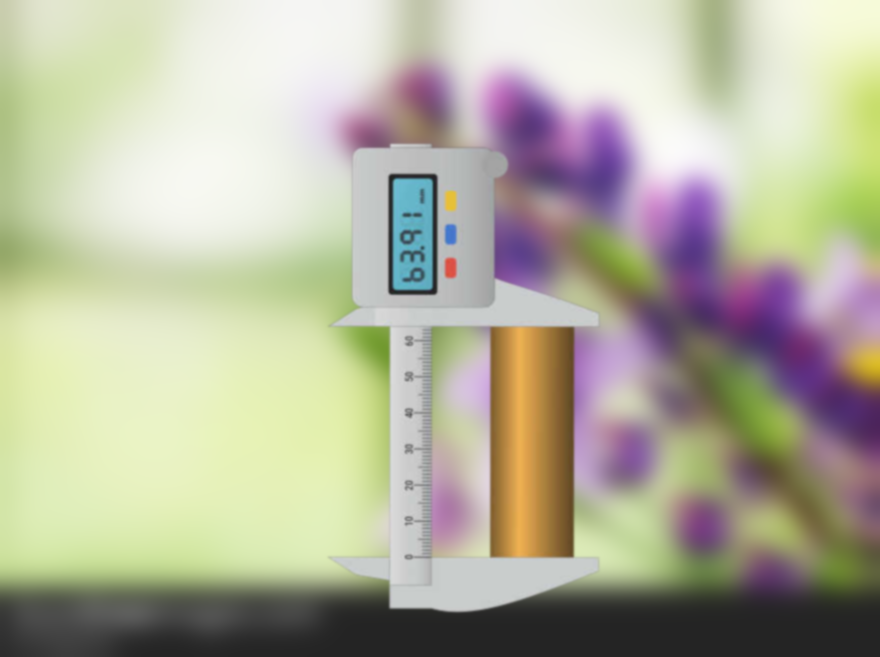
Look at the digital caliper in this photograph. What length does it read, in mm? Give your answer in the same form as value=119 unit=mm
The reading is value=63.91 unit=mm
